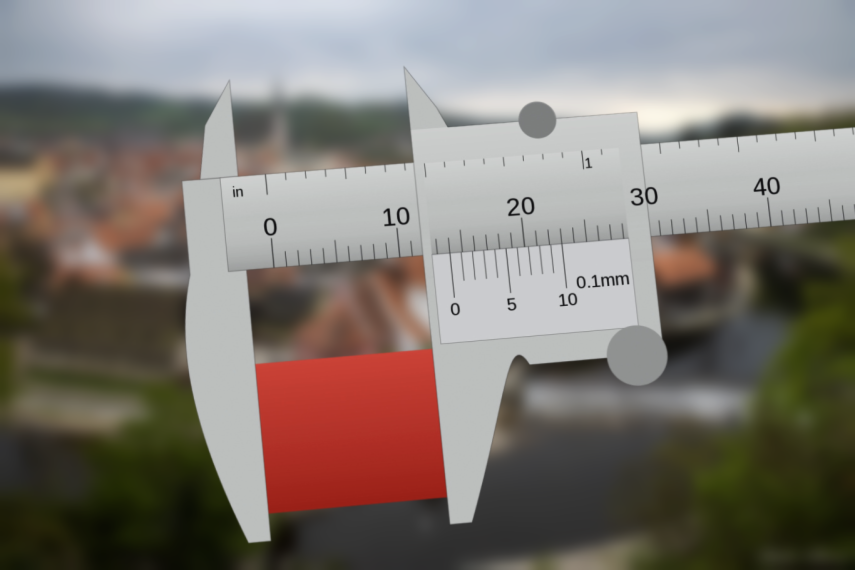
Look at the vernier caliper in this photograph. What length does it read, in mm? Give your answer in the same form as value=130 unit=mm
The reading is value=14.0 unit=mm
